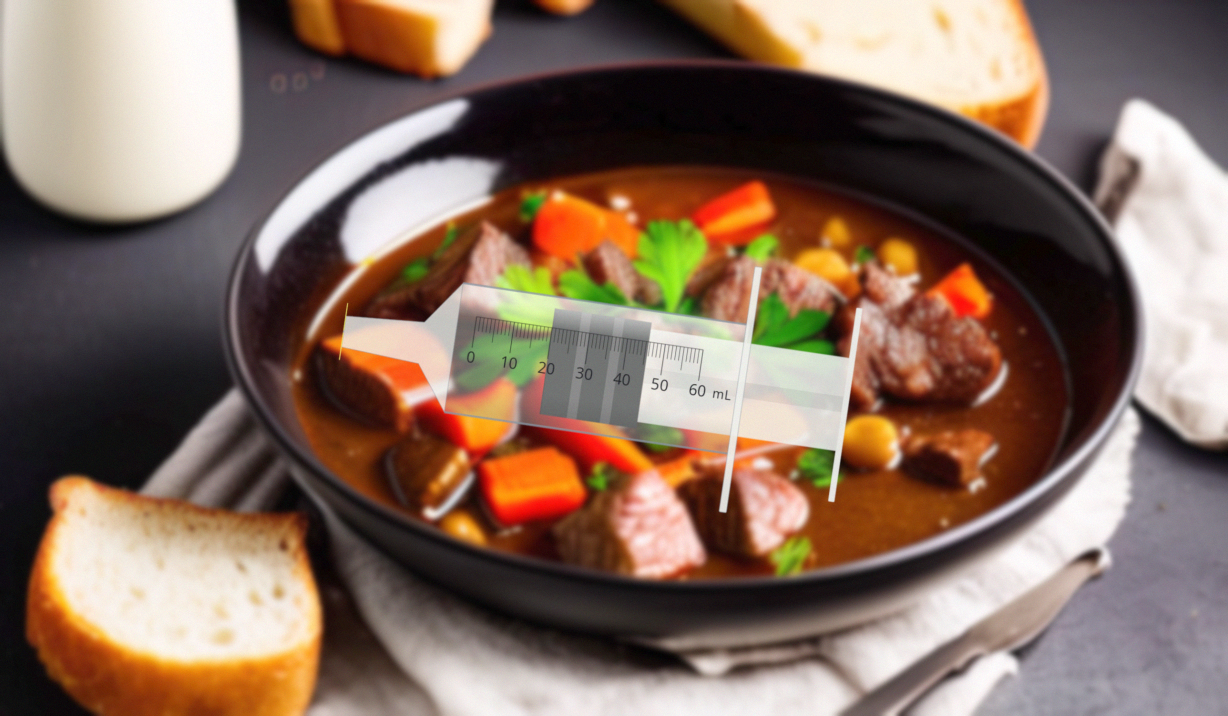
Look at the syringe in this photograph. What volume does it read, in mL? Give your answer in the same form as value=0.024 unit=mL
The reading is value=20 unit=mL
